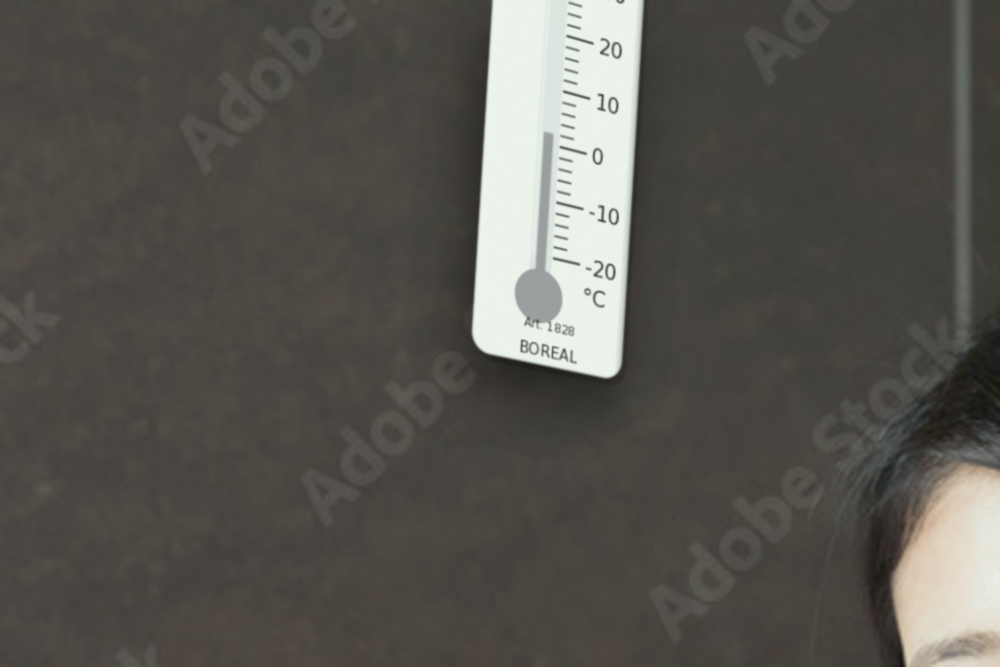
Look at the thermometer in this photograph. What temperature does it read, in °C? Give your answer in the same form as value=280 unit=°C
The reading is value=2 unit=°C
